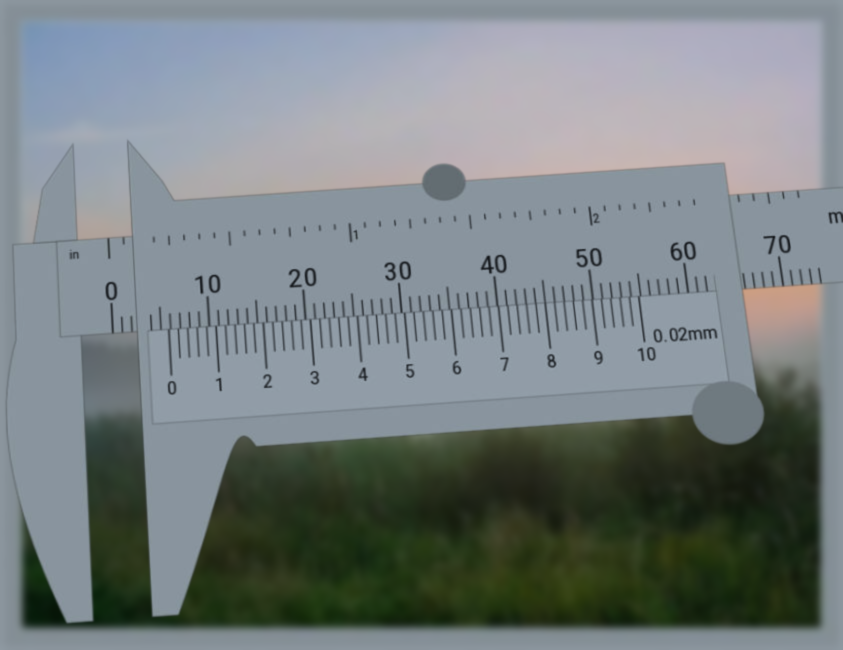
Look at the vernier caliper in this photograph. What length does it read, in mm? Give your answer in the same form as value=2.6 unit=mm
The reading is value=5.8 unit=mm
